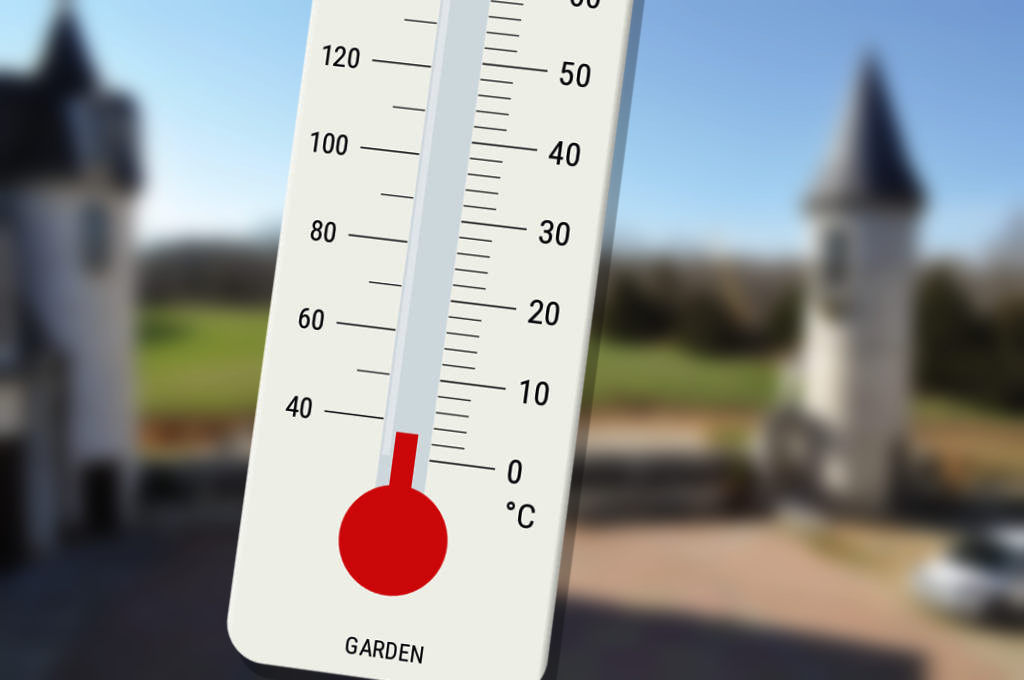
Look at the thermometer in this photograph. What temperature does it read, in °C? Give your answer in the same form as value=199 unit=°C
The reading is value=3 unit=°C
